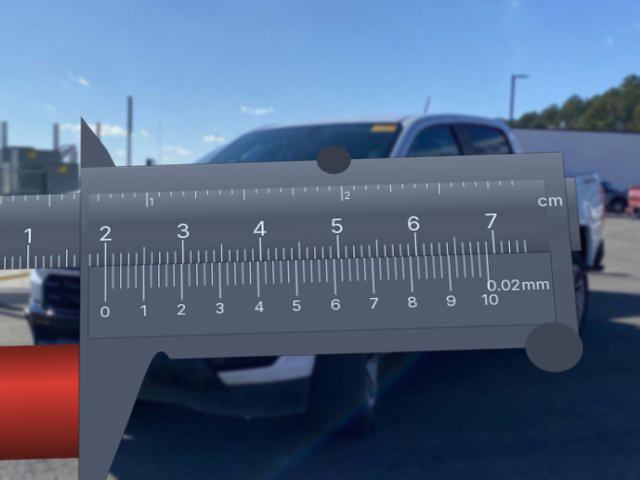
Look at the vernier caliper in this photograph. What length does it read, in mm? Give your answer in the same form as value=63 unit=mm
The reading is value=20.0 unit=mm
